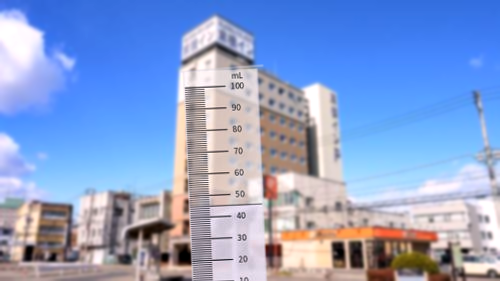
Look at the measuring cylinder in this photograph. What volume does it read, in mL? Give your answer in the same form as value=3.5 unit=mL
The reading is value=45 unit=mL
